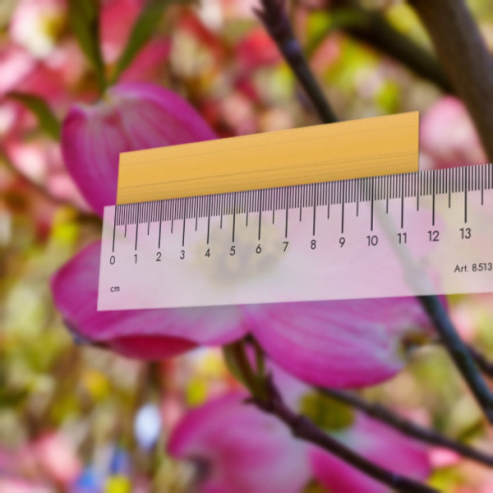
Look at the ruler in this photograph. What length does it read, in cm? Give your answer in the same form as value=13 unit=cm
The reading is value=11.5 unit=cm
